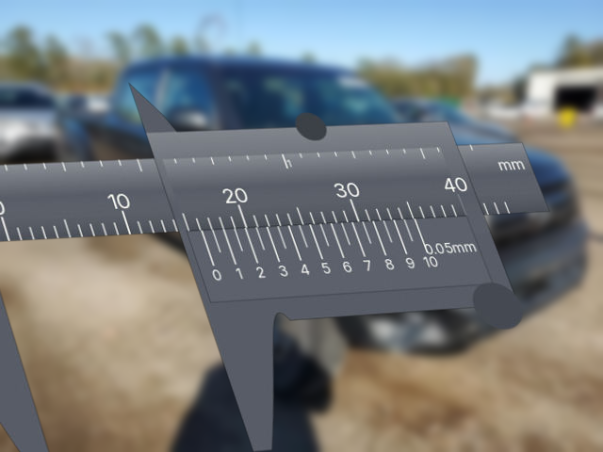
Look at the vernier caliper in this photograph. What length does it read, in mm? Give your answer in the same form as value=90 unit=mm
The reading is value=16.1 unit=mm
